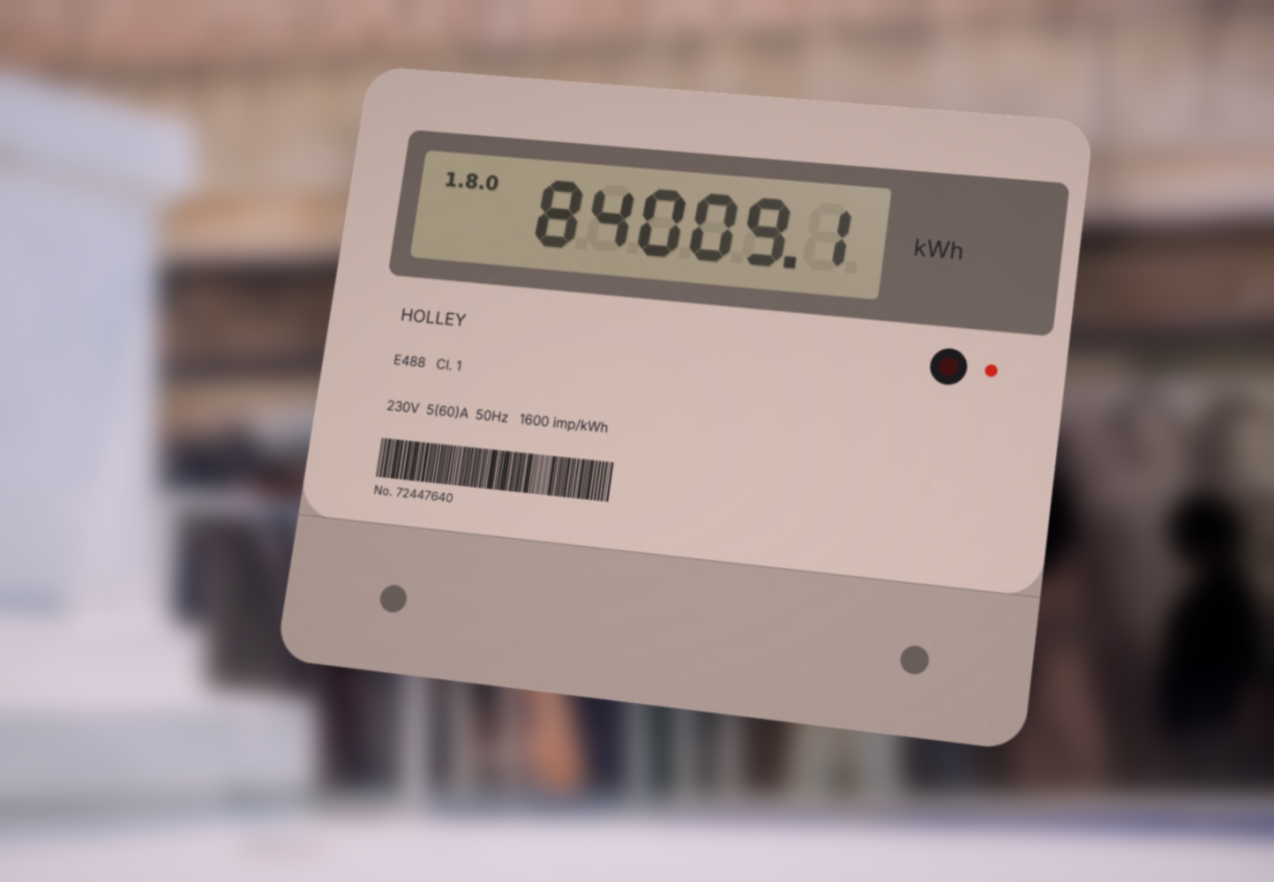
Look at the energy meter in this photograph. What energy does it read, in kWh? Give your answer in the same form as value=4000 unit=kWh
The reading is value=84009.1 unit=kWh
